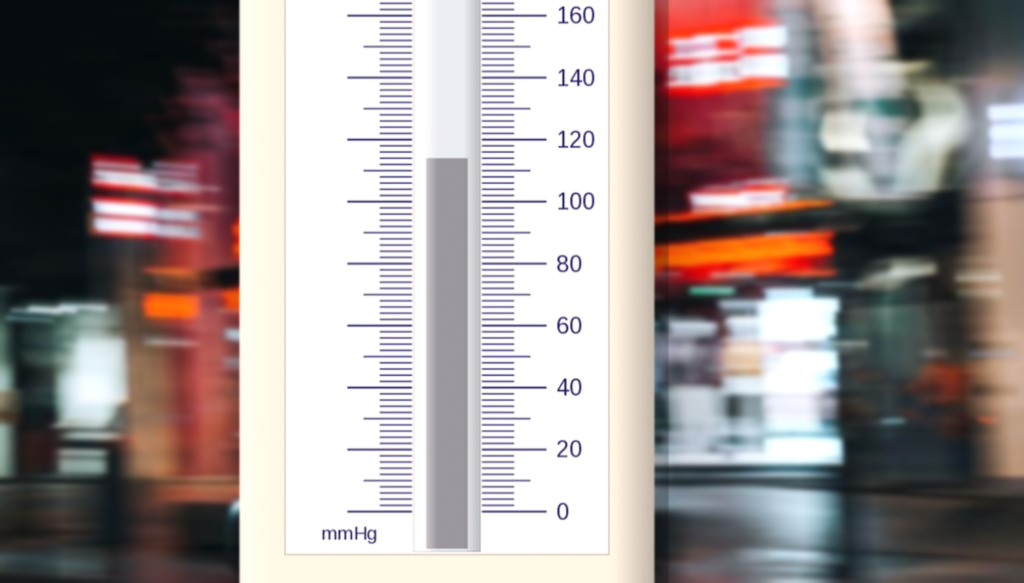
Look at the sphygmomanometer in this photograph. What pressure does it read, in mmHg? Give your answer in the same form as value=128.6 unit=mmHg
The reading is value=114 unit=mmHg
